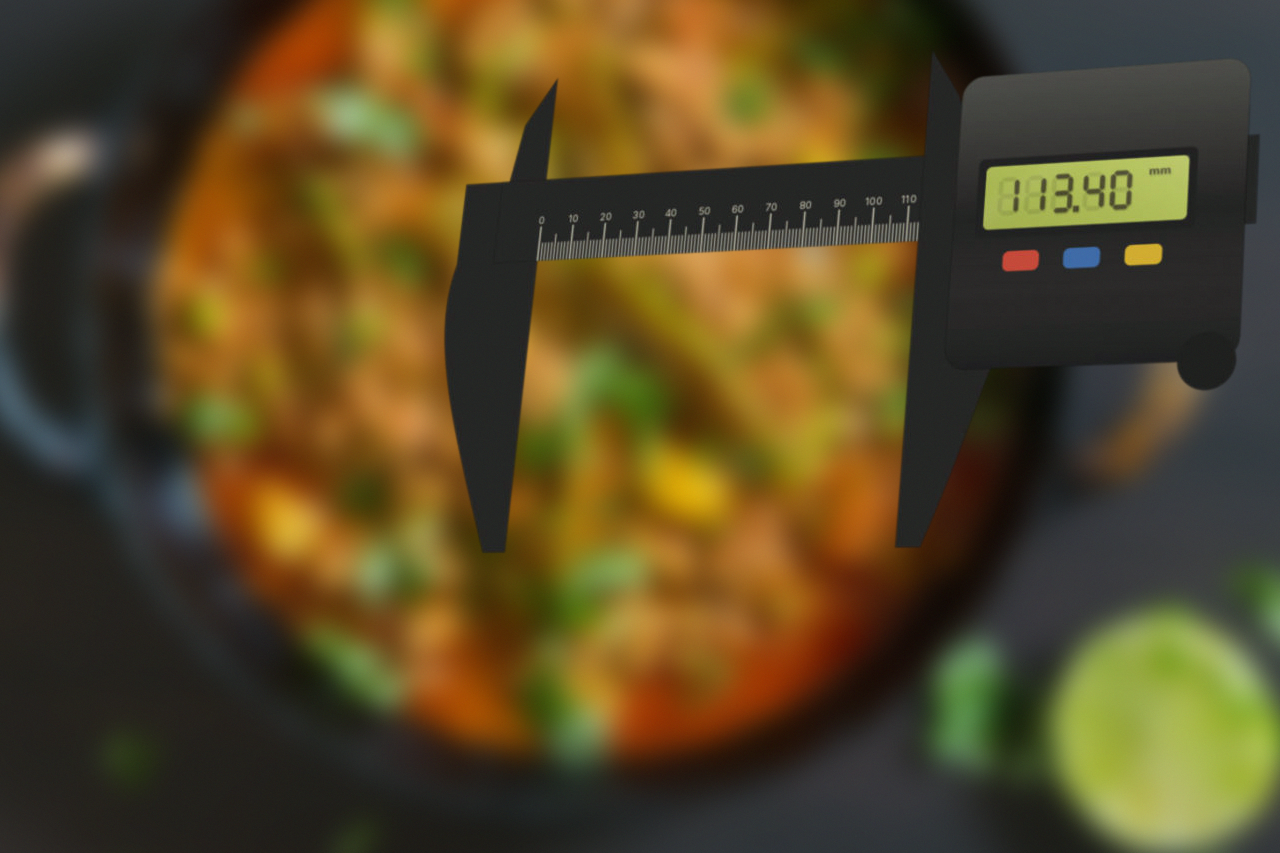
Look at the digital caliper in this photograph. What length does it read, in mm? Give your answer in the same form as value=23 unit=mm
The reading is value=113.40 unit=mm
